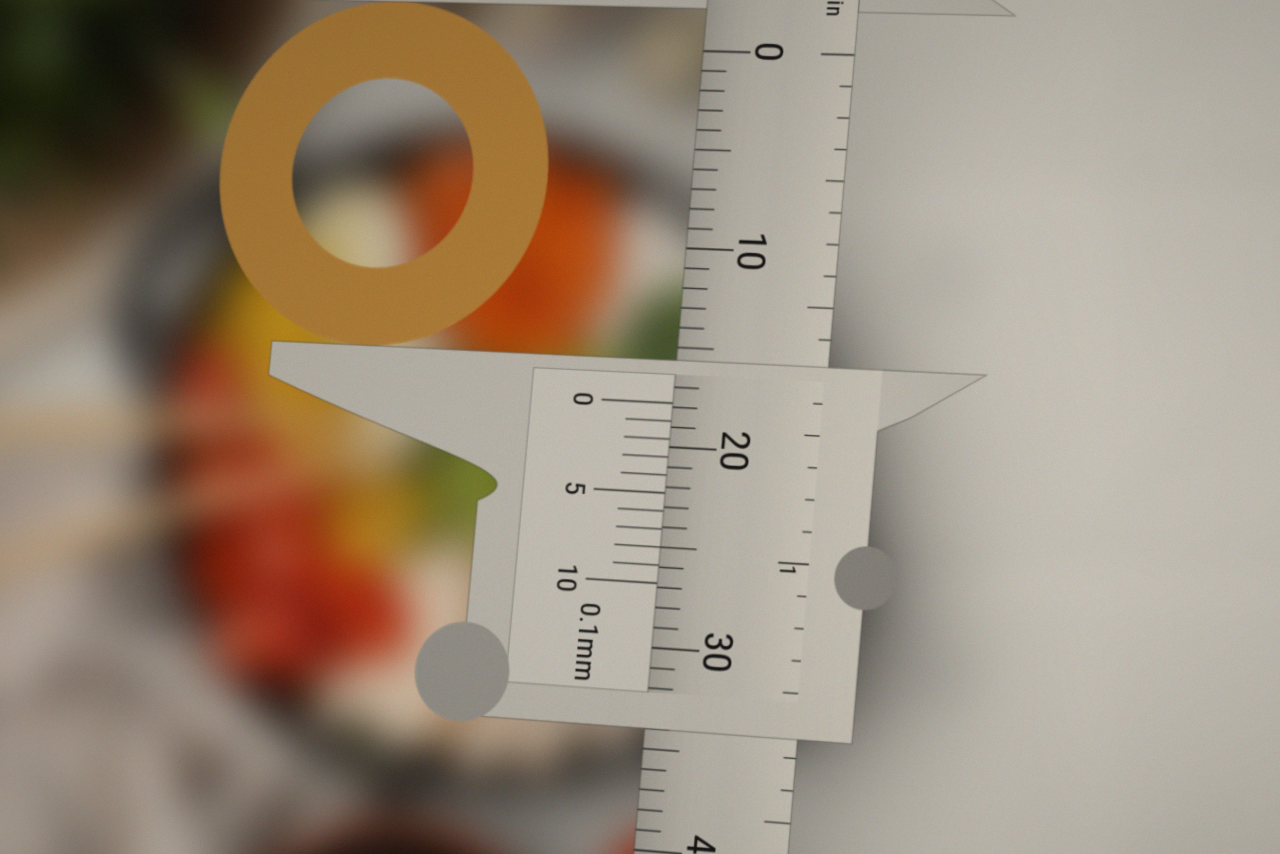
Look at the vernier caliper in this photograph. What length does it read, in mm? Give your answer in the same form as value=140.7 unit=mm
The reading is value=17.8 unit=mm
